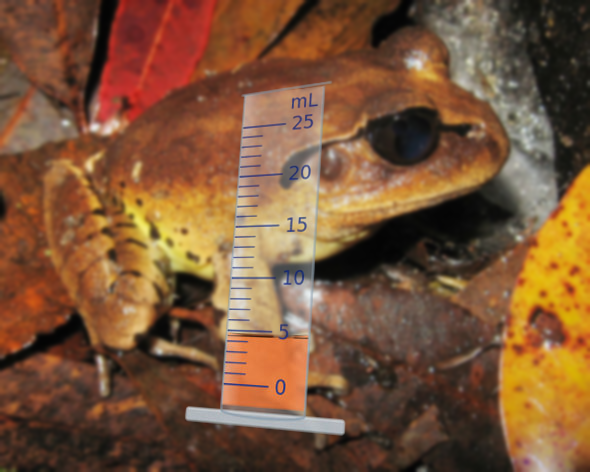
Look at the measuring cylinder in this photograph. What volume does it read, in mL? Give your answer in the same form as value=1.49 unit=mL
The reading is value=4.5 unit=mL
